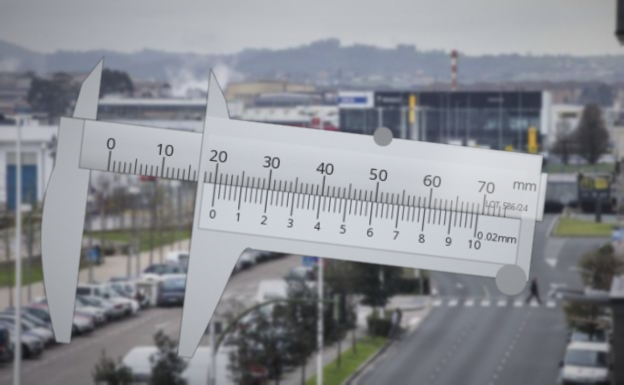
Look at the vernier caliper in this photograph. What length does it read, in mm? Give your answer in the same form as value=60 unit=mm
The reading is value=20.0 unit=mm
